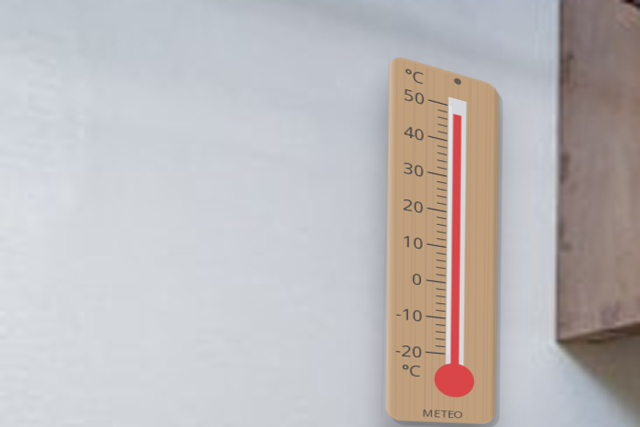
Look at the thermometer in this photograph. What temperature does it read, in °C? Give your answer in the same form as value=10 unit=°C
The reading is value=48 unit=°C
